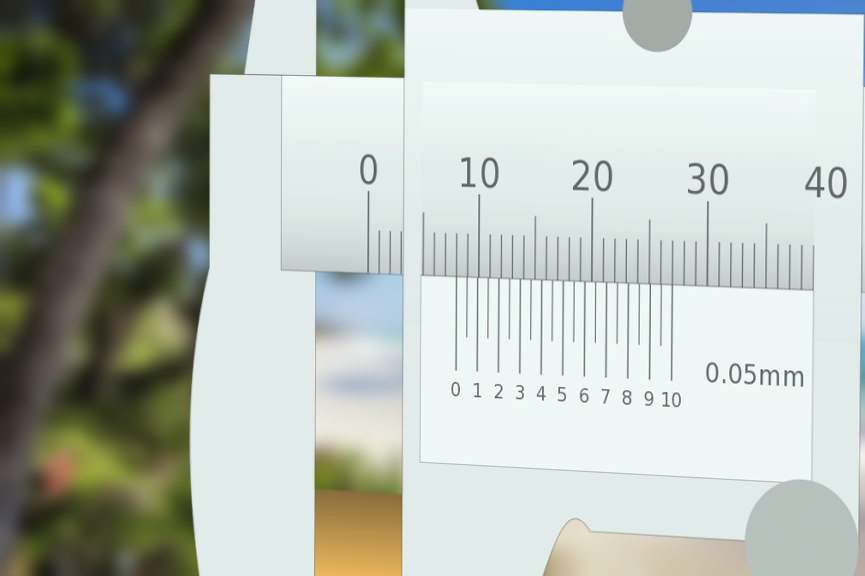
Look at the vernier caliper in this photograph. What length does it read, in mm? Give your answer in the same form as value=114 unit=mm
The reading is value=8.0 unit=mm
